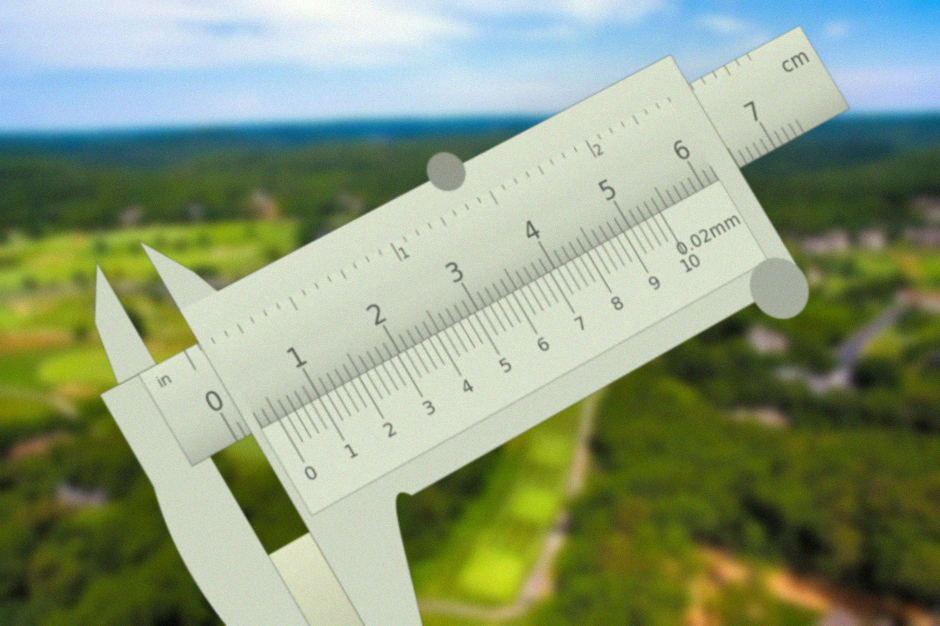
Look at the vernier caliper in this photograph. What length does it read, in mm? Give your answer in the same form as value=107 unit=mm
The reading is value=5.0 unit=mm
